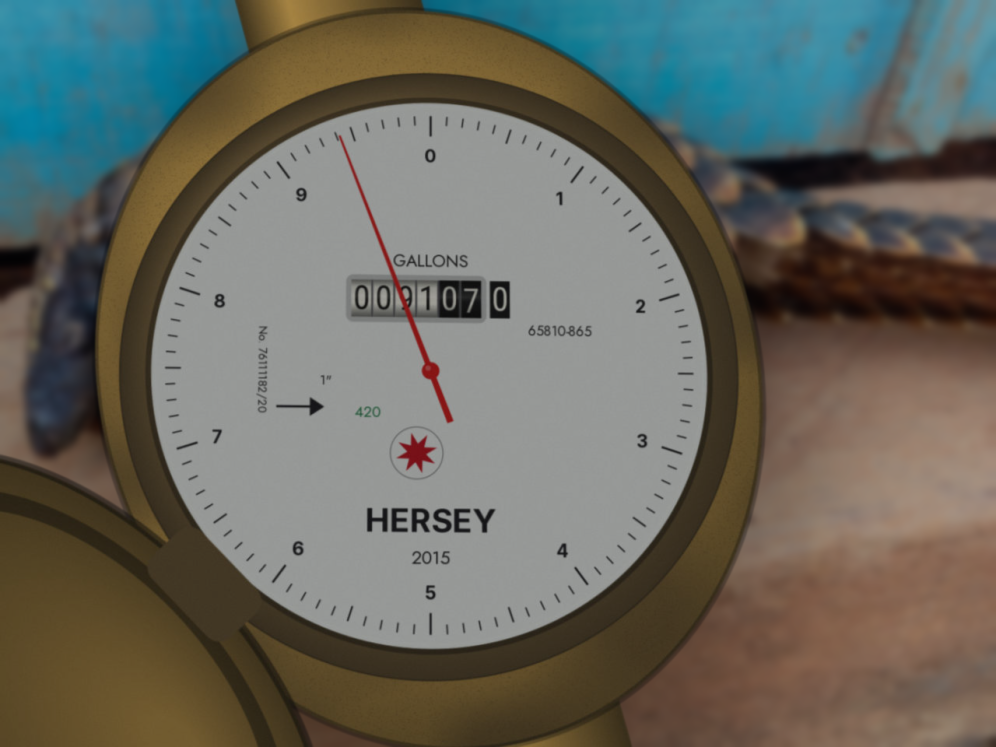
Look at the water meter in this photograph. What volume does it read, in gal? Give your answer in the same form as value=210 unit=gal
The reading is value=91069.4 unit=gal
